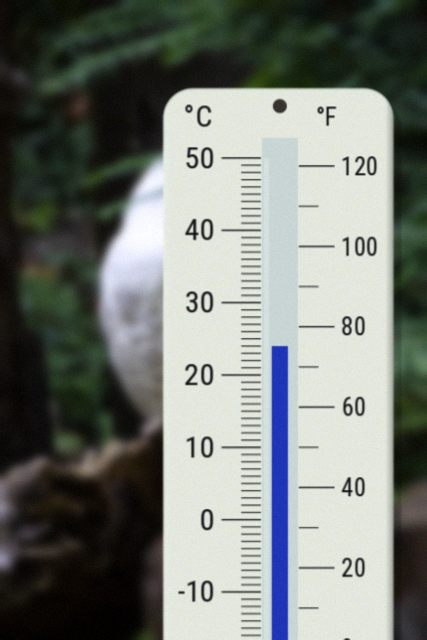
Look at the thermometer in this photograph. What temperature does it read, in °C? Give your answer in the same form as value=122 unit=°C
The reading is value=24 unit=°C
